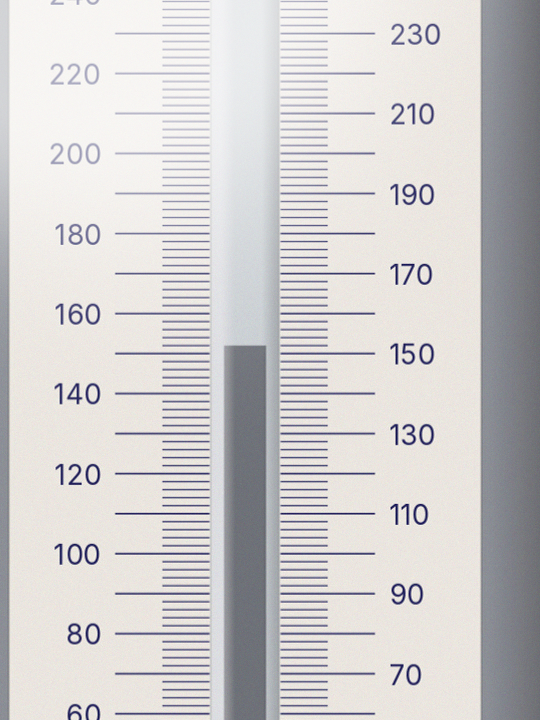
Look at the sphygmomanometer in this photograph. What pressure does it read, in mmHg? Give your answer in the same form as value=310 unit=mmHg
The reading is value=152 unit=mmHg
